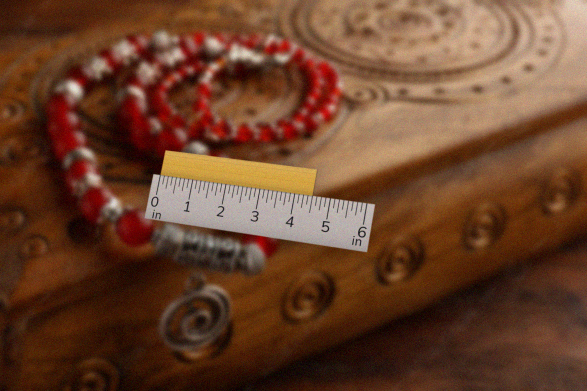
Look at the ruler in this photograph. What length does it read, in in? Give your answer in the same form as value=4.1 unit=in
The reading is value=4.5 unit=in
